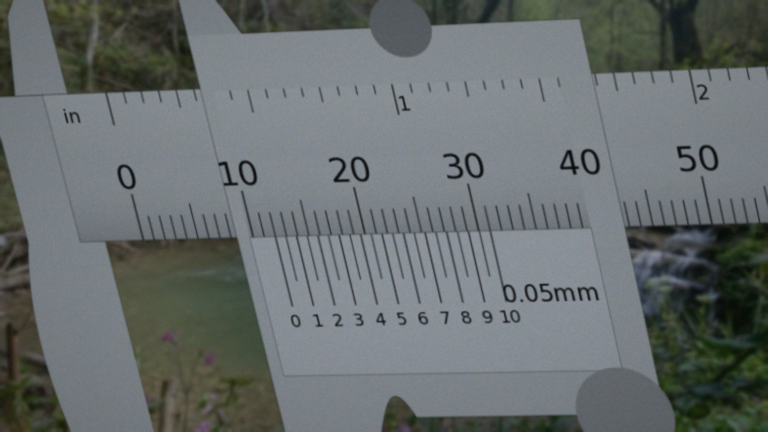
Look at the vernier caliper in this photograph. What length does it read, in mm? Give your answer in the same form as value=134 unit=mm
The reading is value=12.0 unit=mm
